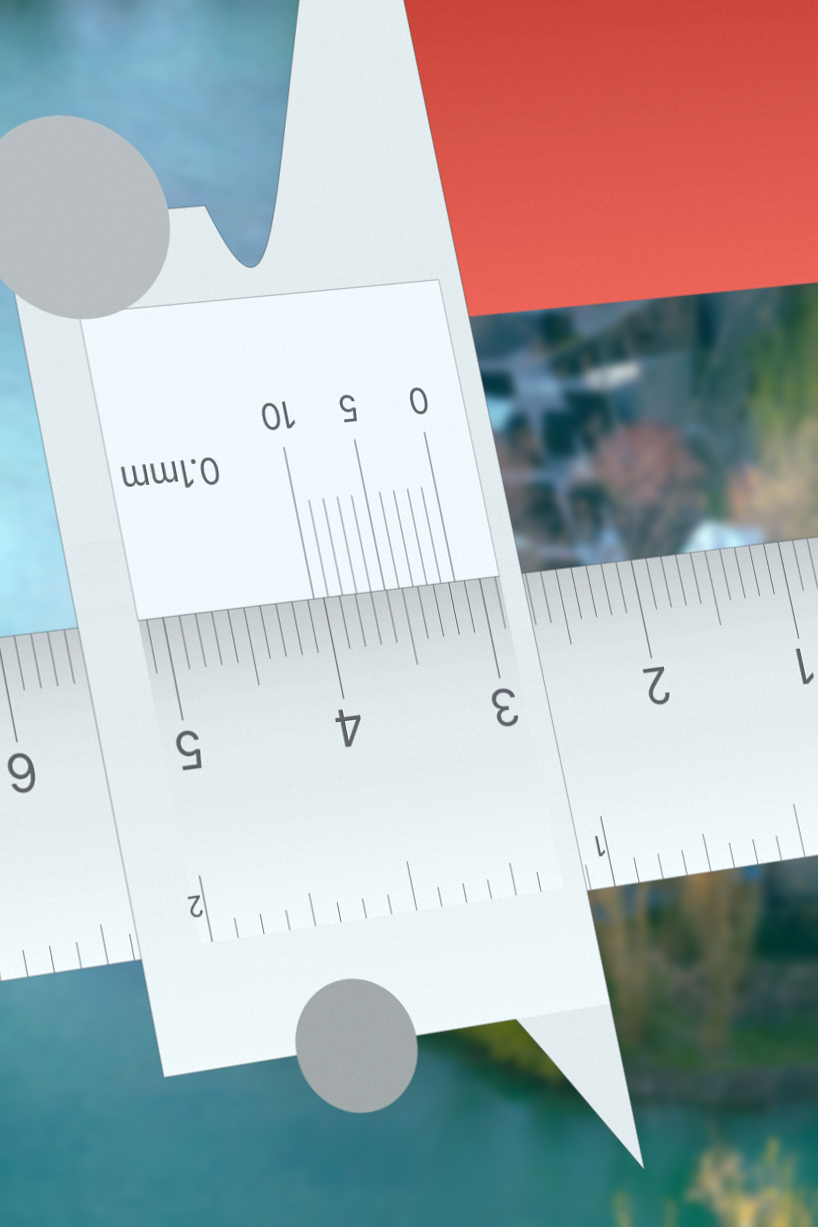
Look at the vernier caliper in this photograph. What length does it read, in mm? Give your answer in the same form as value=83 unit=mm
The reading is value=31.6 unit=mm
